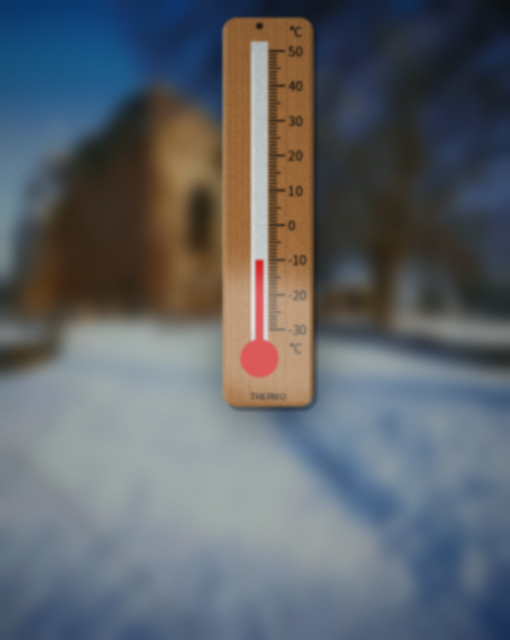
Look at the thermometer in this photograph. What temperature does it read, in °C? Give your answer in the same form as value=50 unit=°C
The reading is value=-10 unit=°C
